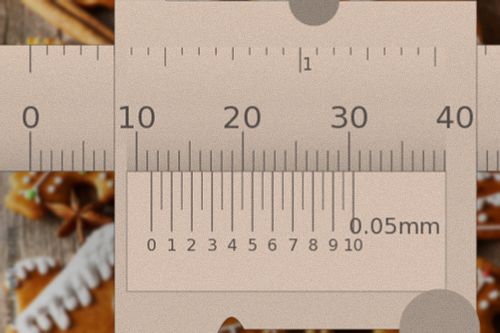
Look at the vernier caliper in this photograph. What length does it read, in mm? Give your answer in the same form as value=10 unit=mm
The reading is value=11.4 unit=mm
